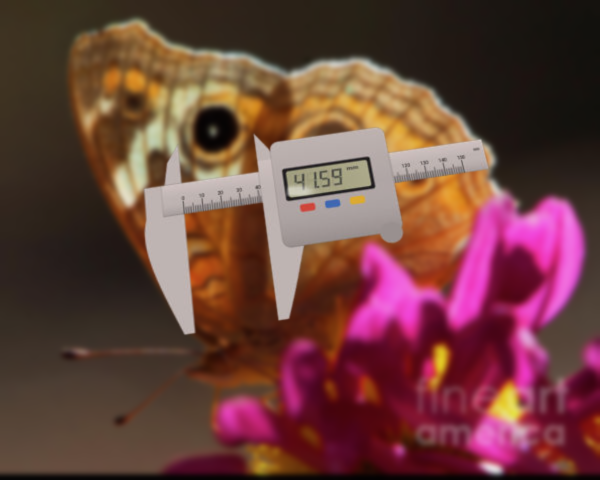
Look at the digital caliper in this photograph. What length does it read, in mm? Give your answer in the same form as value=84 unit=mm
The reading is value=41.59 unit=mm
